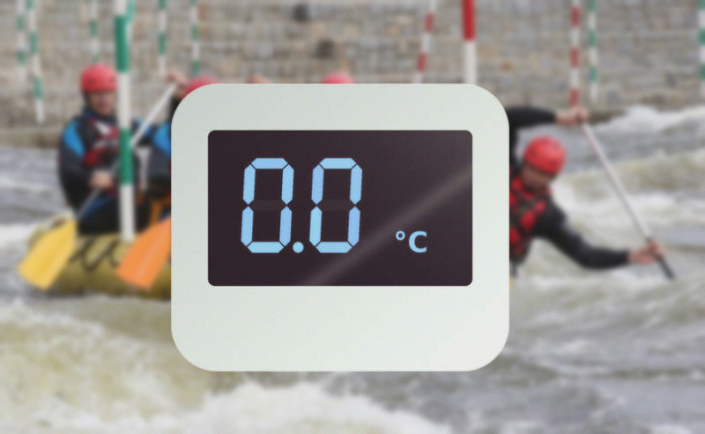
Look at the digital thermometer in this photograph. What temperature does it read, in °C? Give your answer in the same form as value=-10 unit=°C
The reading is value=0.0 unit=°C
